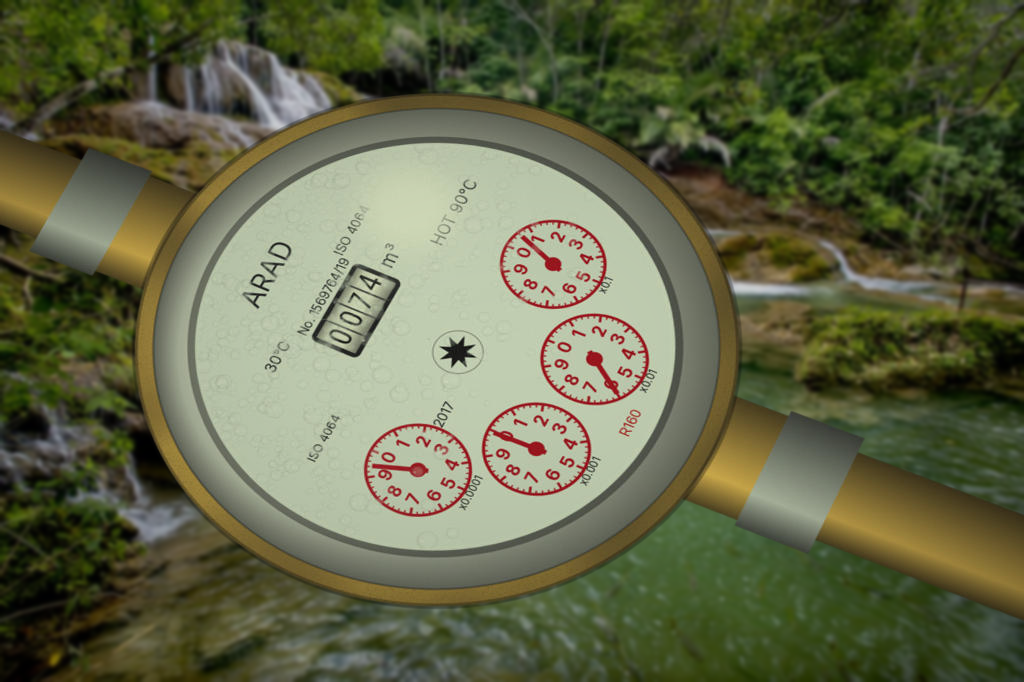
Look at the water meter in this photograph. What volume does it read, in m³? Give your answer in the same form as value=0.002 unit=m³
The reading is value=74.0599 unit=m³
